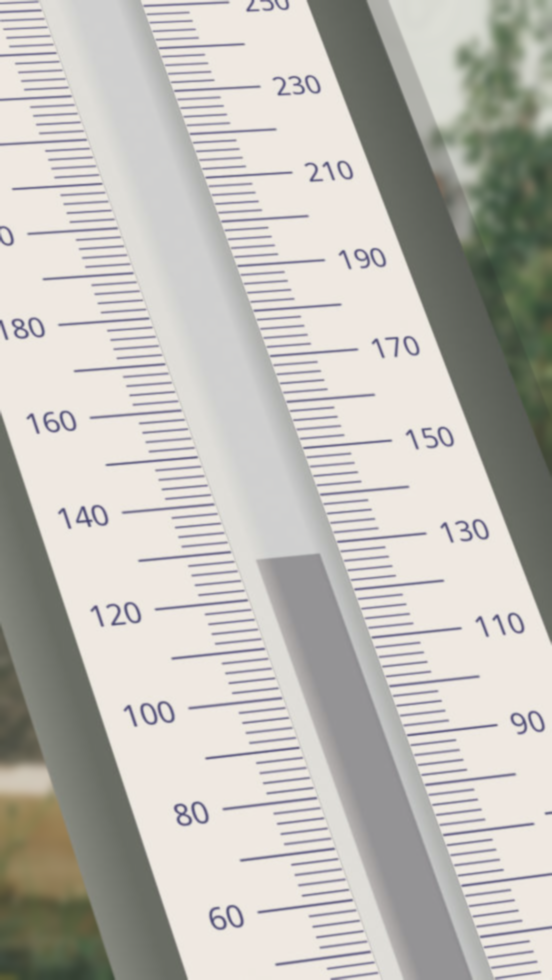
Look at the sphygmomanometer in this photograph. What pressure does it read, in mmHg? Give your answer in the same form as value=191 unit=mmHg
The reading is value=128 unit=mmHg
